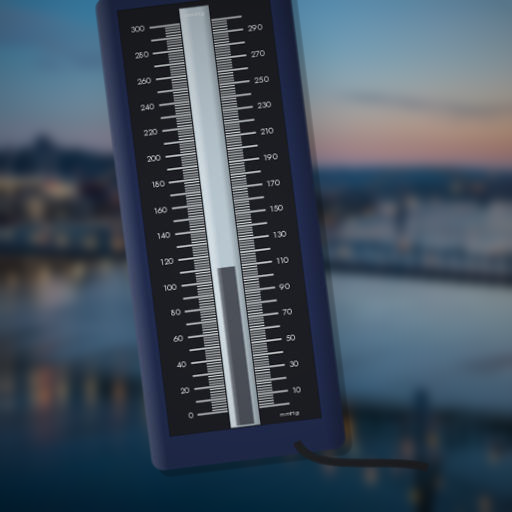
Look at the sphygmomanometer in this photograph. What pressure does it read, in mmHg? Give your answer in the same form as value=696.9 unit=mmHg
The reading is value=110 unit=mmHg
